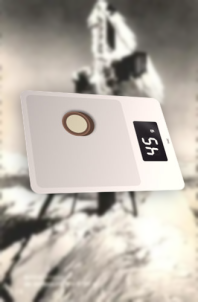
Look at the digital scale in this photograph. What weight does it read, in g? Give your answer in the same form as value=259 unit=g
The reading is value=45 unit=g
